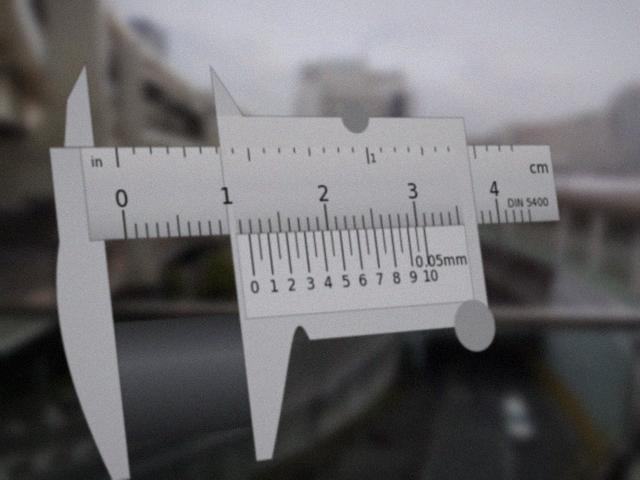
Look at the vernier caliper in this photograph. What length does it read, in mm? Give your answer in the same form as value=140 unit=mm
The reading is value=11.8 unit=mm
